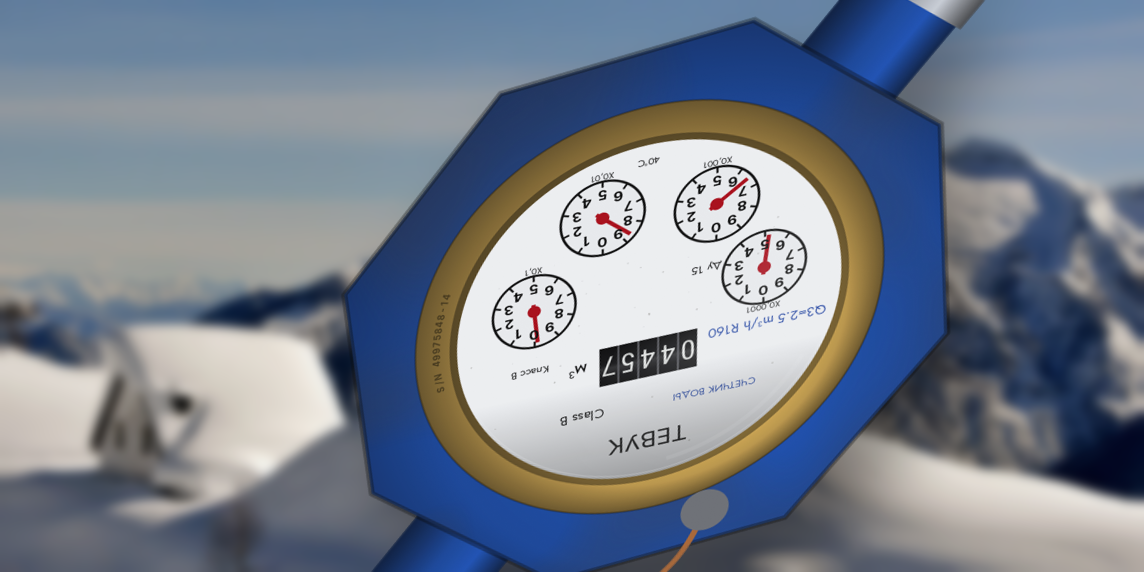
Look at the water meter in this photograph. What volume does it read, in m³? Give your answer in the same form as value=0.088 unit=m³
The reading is value=4456.9865 unit=m³
